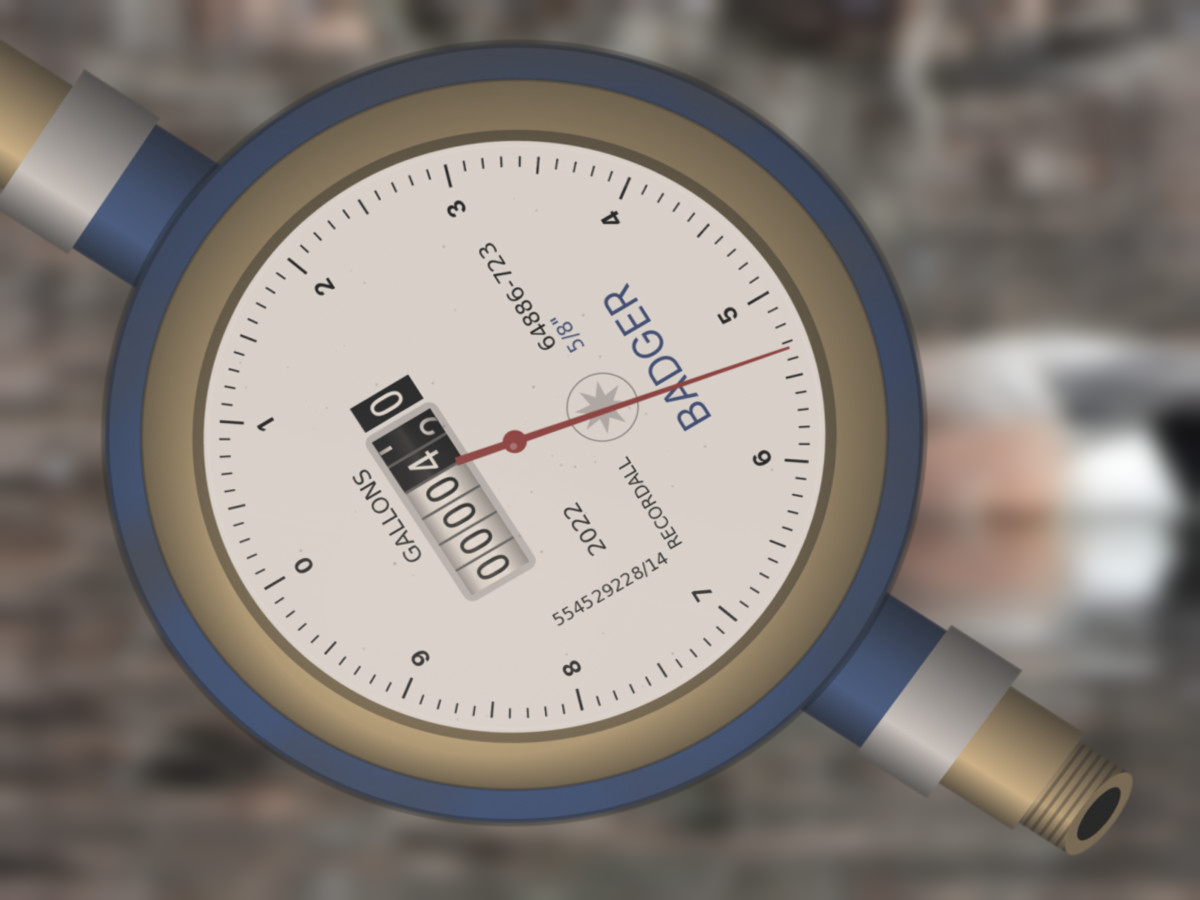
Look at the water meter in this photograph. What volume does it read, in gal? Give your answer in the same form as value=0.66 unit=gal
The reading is value=415.3 unit=gal
